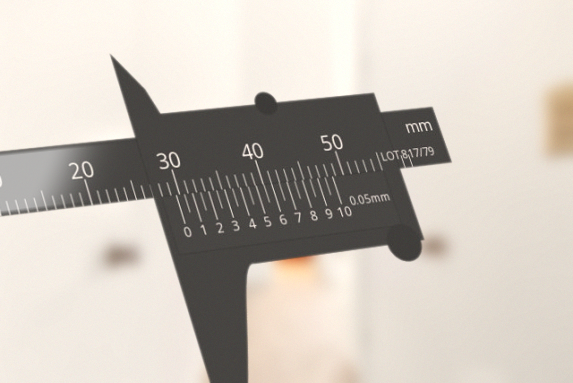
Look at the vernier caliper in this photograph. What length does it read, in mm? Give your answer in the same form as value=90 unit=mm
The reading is value=29.6 unit=mm
